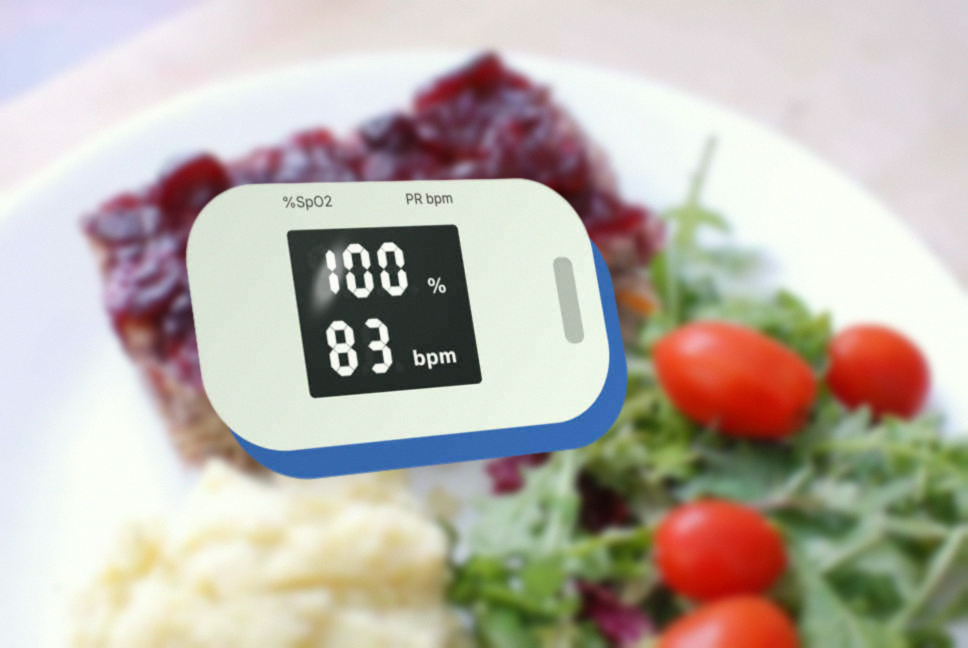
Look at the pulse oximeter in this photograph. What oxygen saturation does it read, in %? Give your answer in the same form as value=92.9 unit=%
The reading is value=100 unit=%
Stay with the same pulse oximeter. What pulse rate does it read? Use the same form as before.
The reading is value=83 unit=bpm
